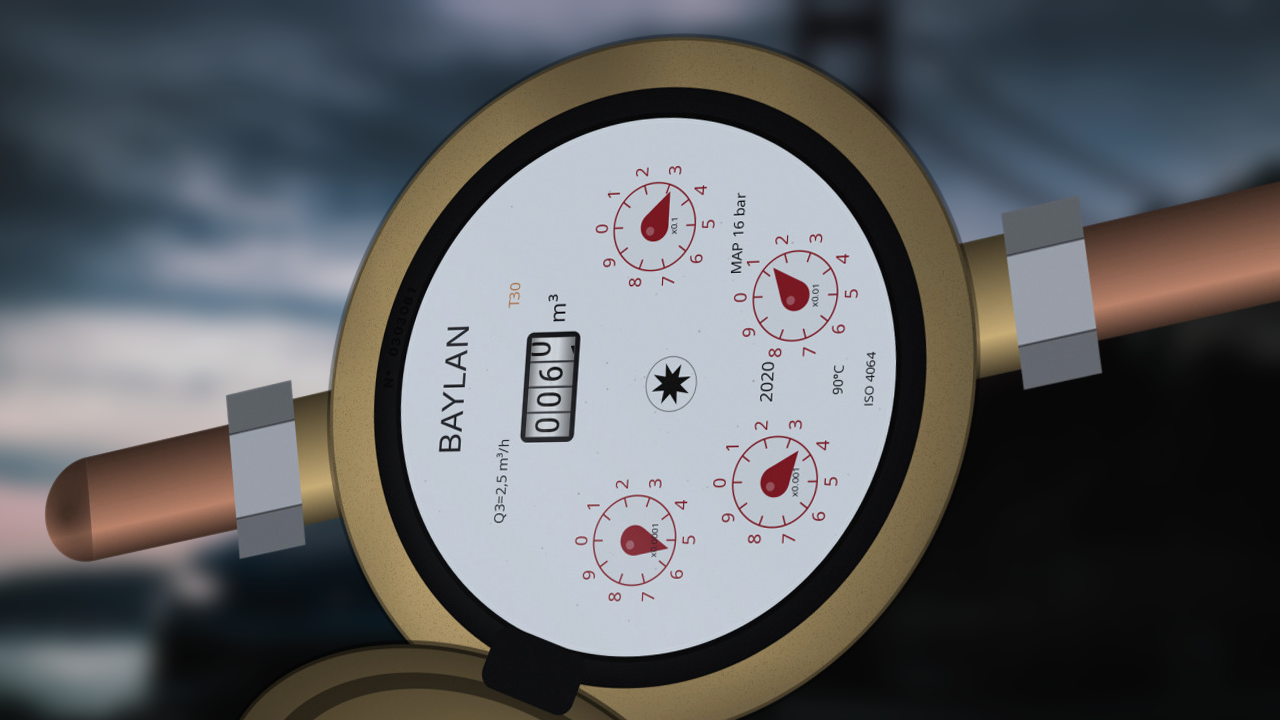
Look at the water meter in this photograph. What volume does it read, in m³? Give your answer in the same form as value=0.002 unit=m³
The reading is value=60.3135 unit=m³
